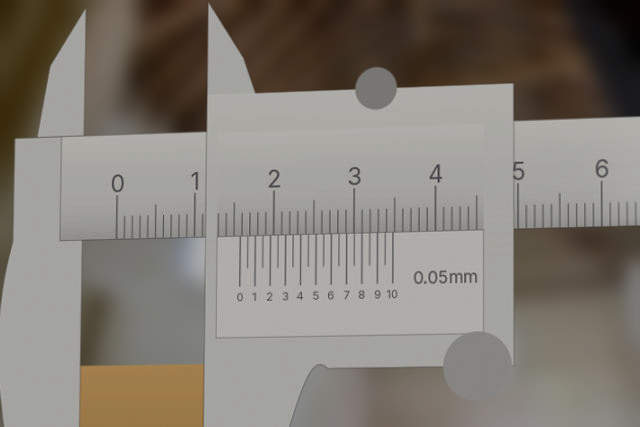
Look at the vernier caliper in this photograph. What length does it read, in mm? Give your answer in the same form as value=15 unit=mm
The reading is value=15.8 unit=mm
